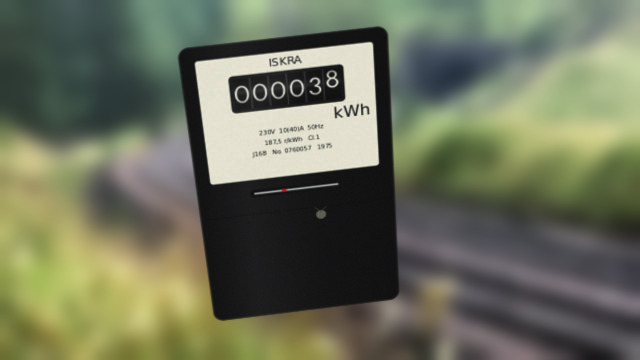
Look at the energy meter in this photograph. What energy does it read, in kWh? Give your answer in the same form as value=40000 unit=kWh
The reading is value=38 unit=kWh
